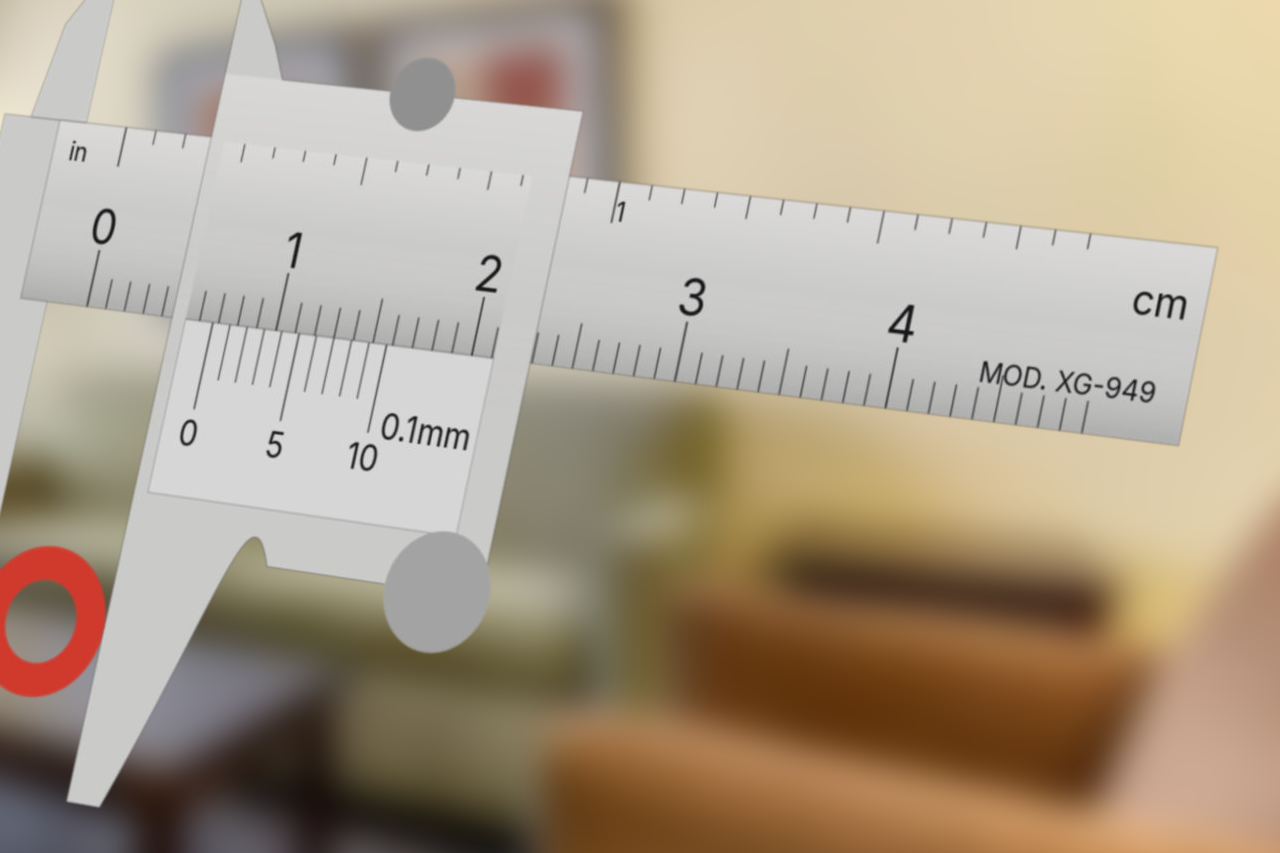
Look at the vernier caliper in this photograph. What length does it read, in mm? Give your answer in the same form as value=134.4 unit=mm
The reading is value=6.7 unit=mm
